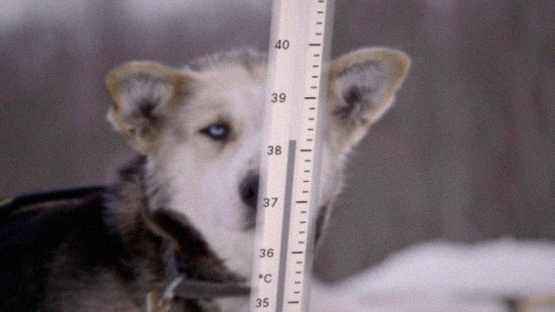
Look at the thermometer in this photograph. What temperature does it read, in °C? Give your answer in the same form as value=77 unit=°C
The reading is value=38.2 unit=°C
